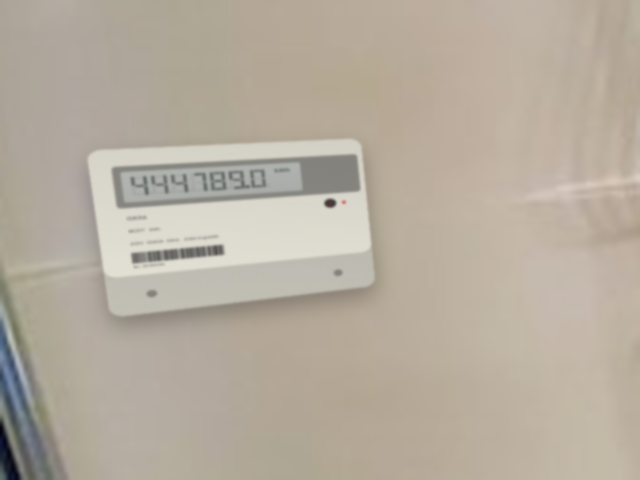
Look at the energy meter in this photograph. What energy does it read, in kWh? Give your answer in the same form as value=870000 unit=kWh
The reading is value=444789.0 unit=kWh
